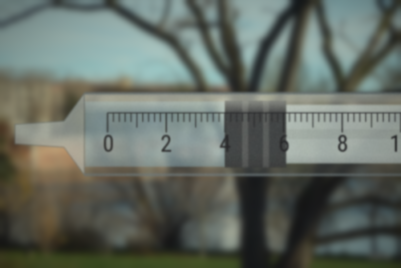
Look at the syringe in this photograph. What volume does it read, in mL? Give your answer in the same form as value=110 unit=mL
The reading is value=4 unit=mL
